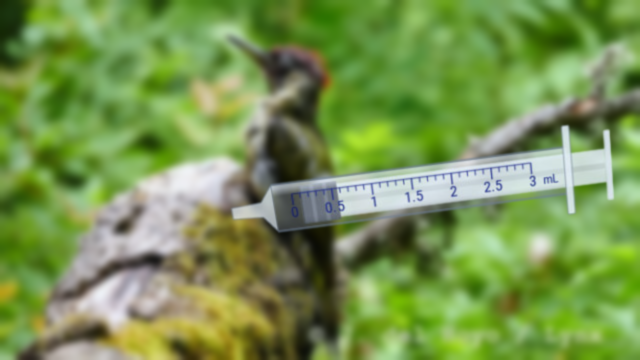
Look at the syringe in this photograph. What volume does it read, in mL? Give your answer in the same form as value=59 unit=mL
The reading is value=0.1 unit=mL
